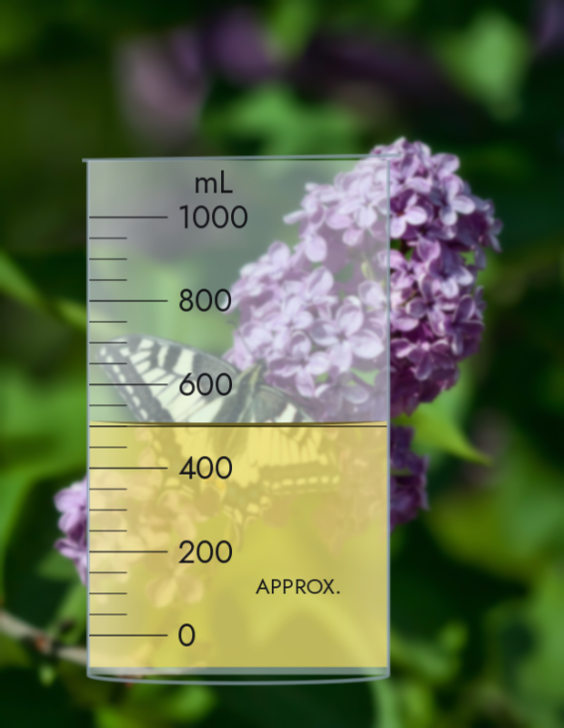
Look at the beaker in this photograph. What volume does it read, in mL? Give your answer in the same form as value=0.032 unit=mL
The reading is value=500 unit=mL
